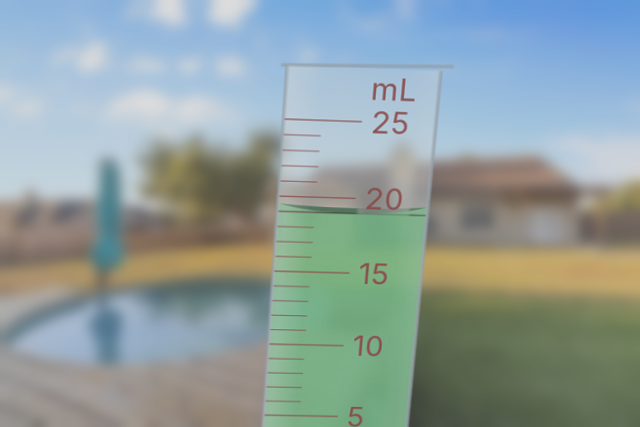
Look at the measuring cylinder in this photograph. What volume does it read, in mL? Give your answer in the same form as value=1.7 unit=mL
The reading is value=19 unit=mL
